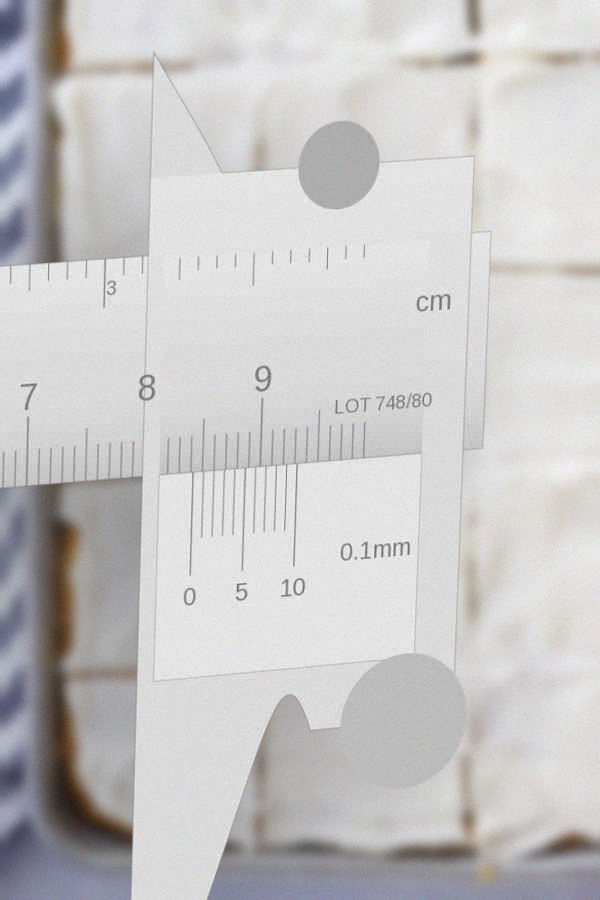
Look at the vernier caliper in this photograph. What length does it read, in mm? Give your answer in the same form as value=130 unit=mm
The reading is value=84.2 unit=mm
